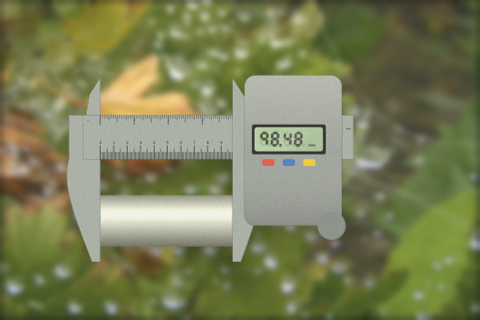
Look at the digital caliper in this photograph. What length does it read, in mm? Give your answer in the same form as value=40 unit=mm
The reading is value=98.48 unit=mm
